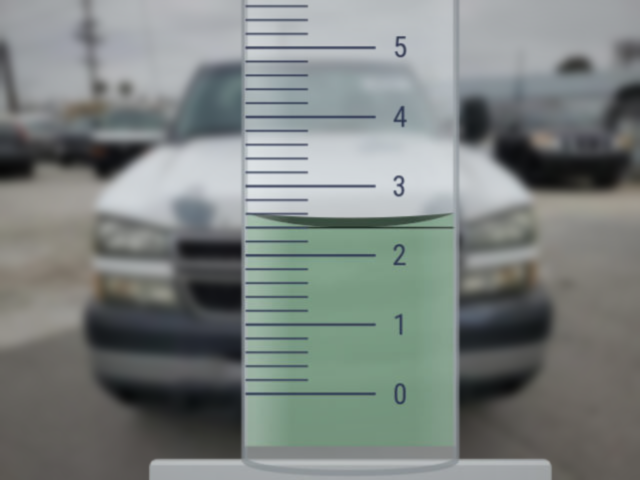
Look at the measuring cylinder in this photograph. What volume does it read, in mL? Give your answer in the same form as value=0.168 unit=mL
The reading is value=2.4 unit=mL
